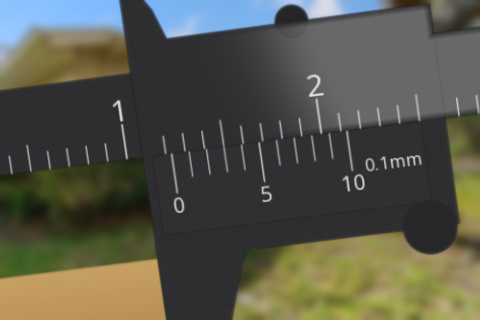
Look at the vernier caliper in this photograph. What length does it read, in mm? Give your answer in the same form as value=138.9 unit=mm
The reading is value=12.3 unit=mm
